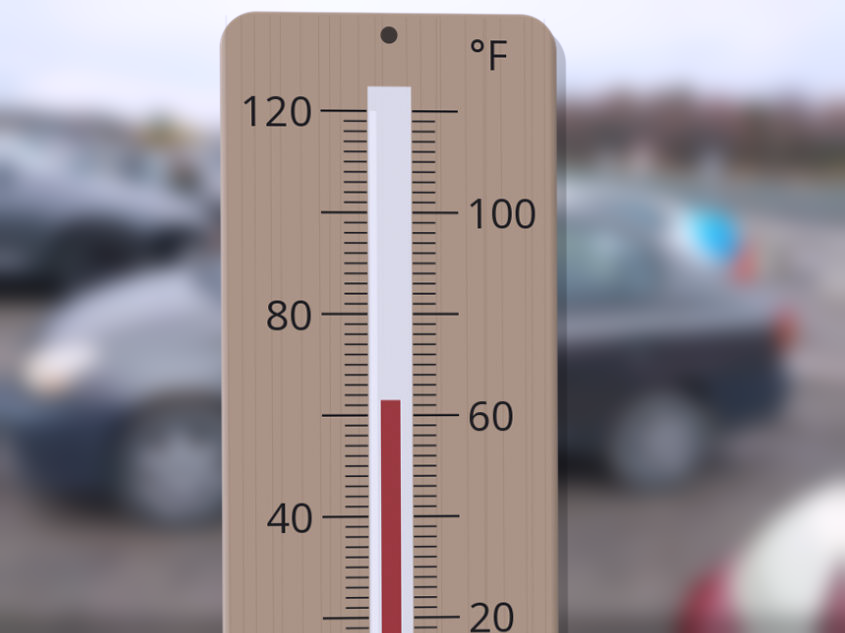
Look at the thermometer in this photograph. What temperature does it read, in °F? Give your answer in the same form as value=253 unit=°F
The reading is value=63 unit=°F
